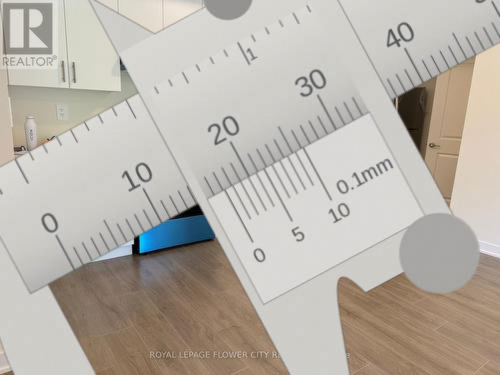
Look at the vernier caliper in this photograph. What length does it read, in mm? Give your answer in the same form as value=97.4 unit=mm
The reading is value=17.2 unit=mm
